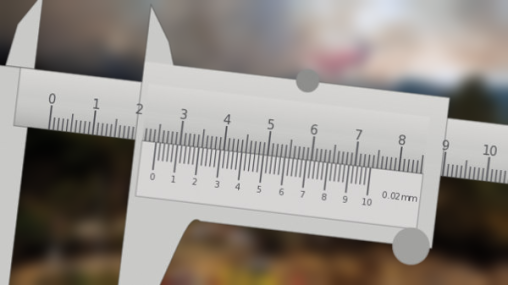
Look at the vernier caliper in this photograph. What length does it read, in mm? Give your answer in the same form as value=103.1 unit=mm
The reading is value=24.5 unit=mm
